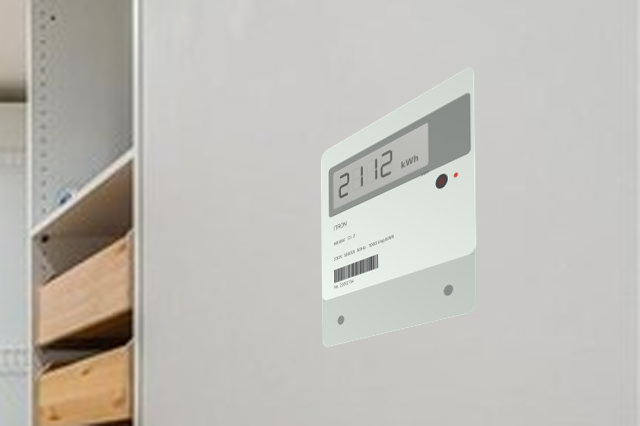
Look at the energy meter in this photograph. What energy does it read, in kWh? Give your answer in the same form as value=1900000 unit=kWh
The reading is value=2112 unit=kWh
